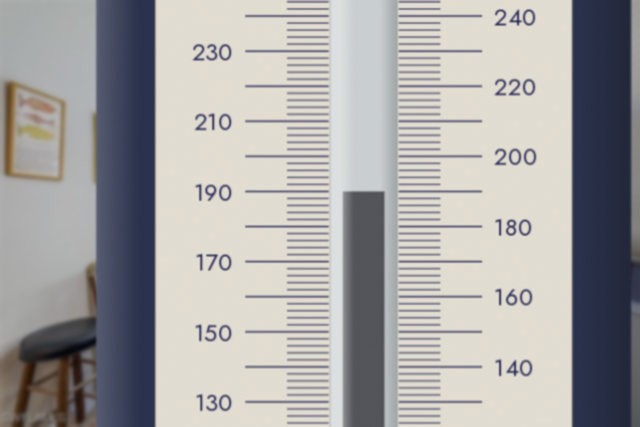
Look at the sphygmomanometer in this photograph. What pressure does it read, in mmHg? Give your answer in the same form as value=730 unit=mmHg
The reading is value=190 unit=mmHg
